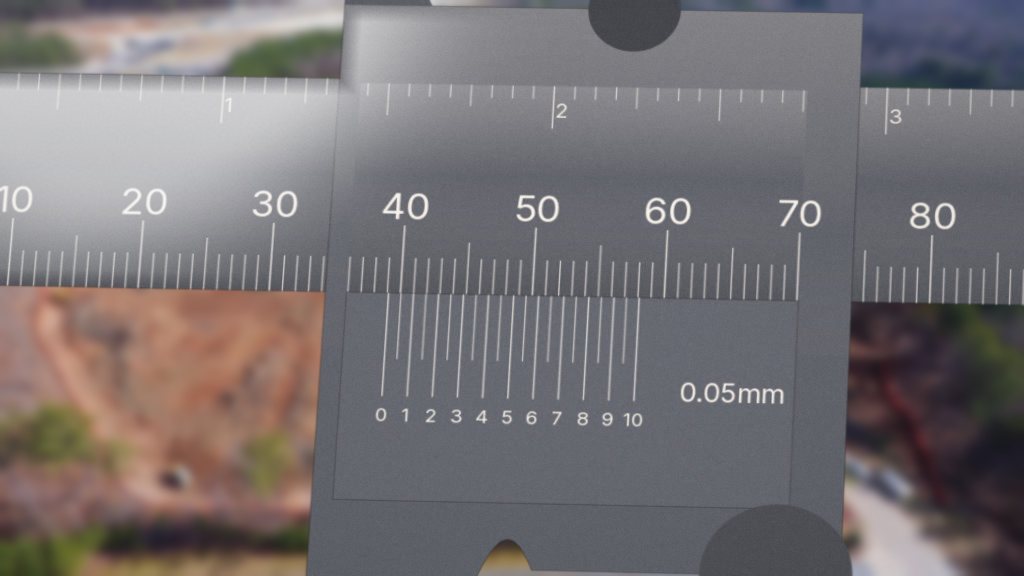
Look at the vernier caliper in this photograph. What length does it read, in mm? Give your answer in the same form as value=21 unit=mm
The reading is value=39.1 unit=mm
